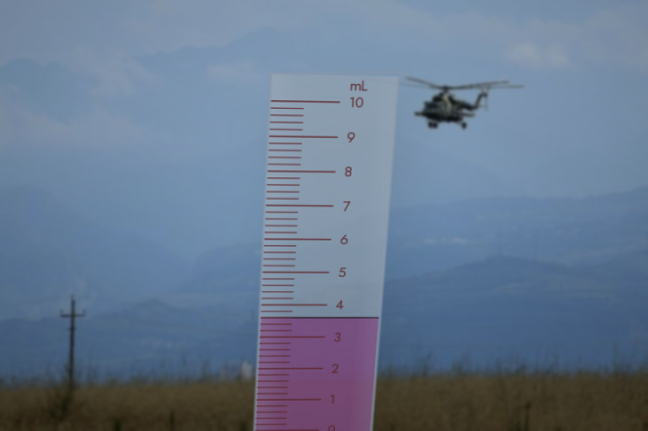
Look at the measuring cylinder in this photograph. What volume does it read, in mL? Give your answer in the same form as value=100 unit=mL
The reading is value=3.6 unit=mL
